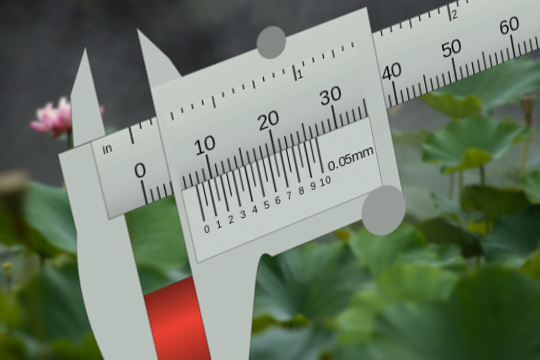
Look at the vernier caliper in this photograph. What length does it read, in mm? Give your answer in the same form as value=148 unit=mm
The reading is value=7.6 unit=mm
